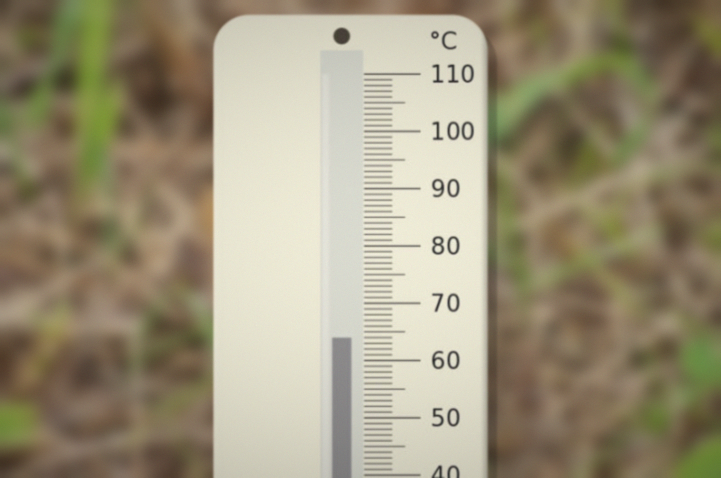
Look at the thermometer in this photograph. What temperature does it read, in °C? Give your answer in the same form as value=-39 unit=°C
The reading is value=64 unit=°C
